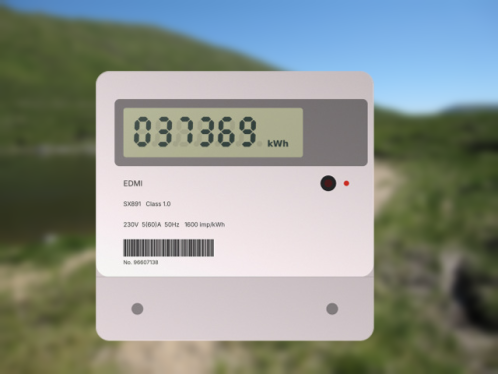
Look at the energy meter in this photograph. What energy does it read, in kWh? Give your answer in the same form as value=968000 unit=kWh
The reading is value=37369 unit=kWh
